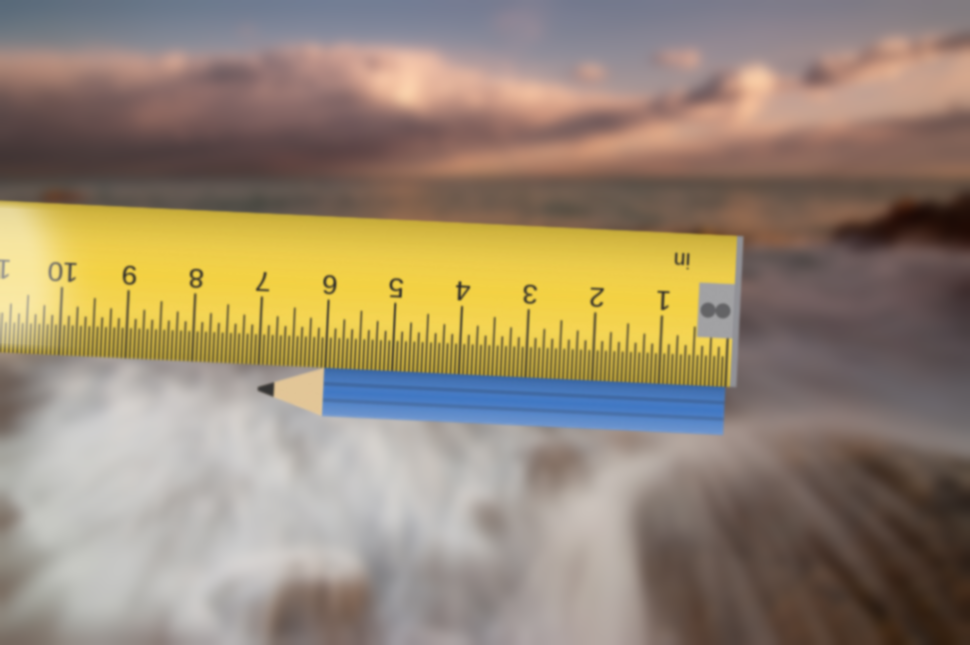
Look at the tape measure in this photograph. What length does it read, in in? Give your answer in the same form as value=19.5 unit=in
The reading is value=7 unit=in
